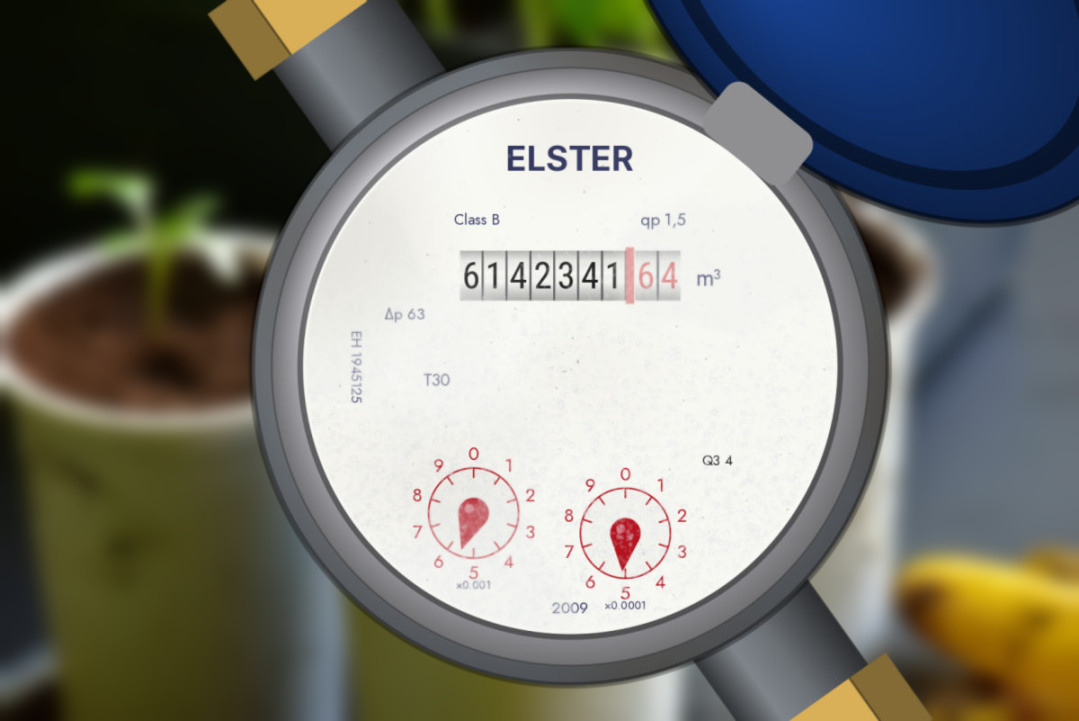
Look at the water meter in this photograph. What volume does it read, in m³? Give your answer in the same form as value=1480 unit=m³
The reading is value=6142341.6455 unit=m³
